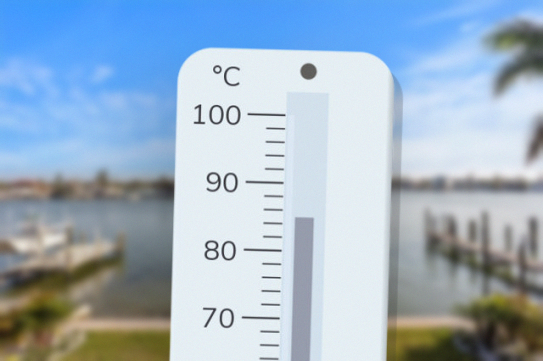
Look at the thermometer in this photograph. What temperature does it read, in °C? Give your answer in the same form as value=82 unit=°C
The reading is value=85 unit=°C
